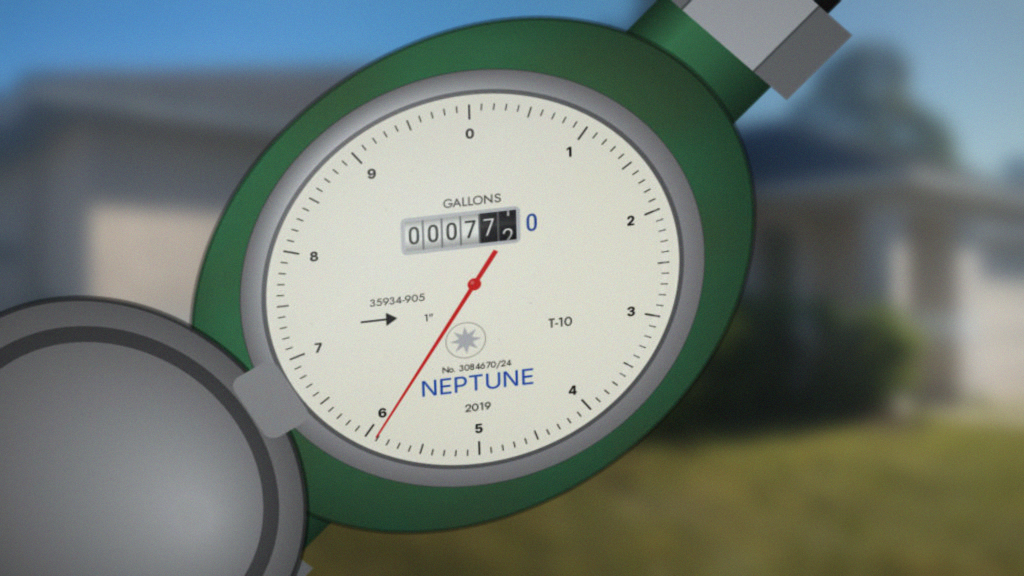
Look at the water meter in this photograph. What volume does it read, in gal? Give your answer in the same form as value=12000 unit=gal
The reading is value=7715.9 unit=gal
